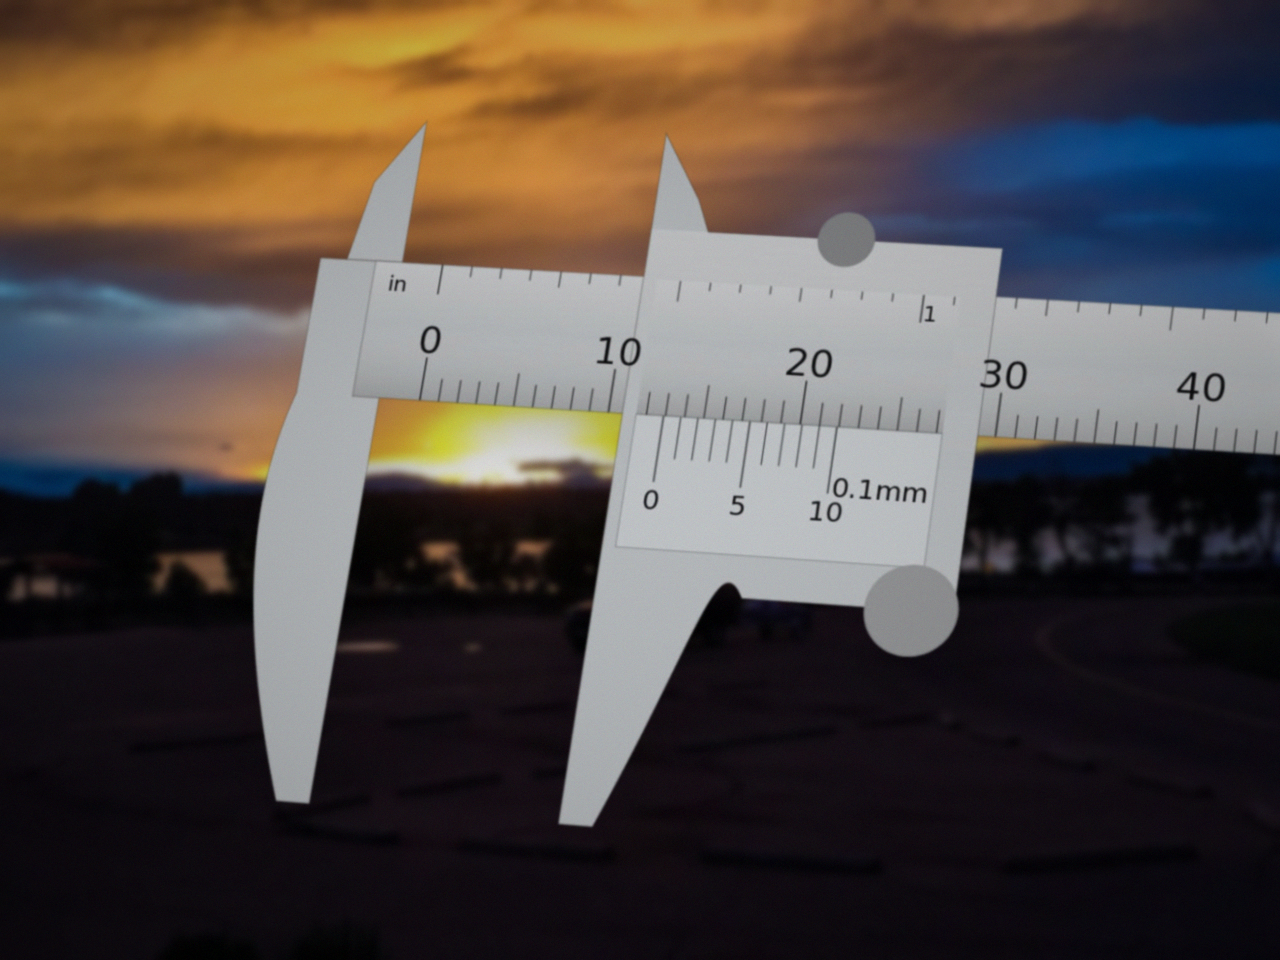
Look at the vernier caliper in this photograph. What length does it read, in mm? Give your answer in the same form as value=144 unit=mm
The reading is value=12.9 unit=mm
